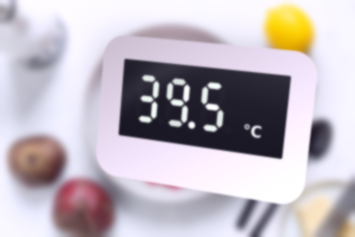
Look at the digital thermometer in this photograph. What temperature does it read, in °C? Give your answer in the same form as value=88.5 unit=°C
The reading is value=39.5 unit=°C
